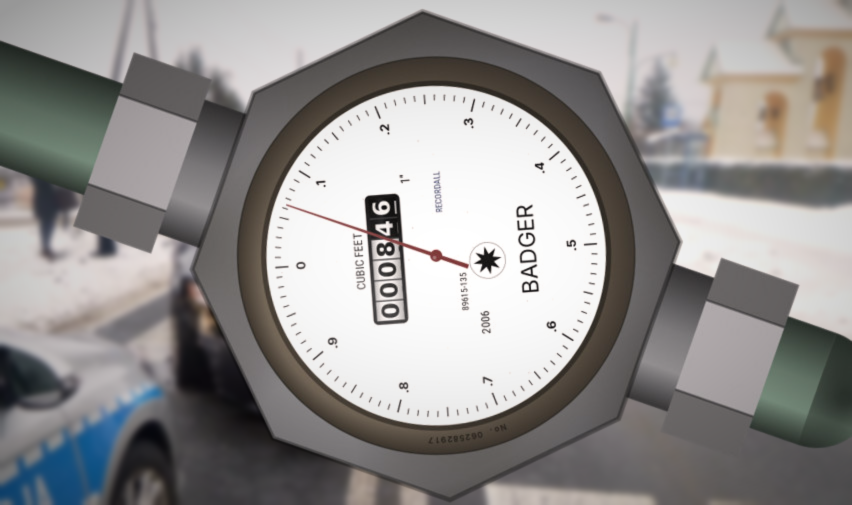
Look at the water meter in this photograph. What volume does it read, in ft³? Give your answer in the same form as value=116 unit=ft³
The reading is value=846.06 unit=ft³
